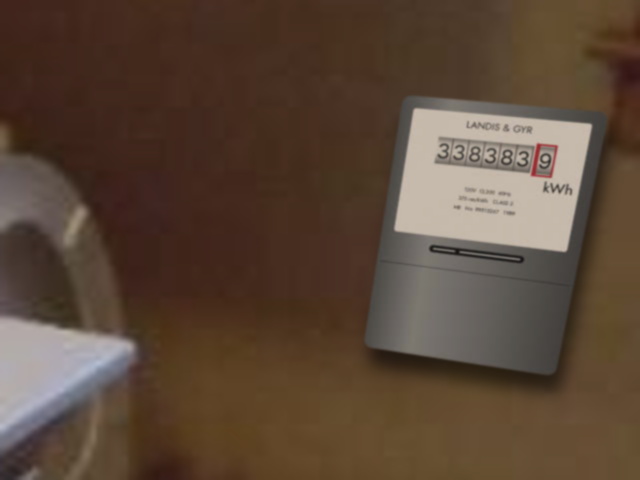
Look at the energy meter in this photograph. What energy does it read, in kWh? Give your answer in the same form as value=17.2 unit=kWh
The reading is value=338383.9 unit=kWh
